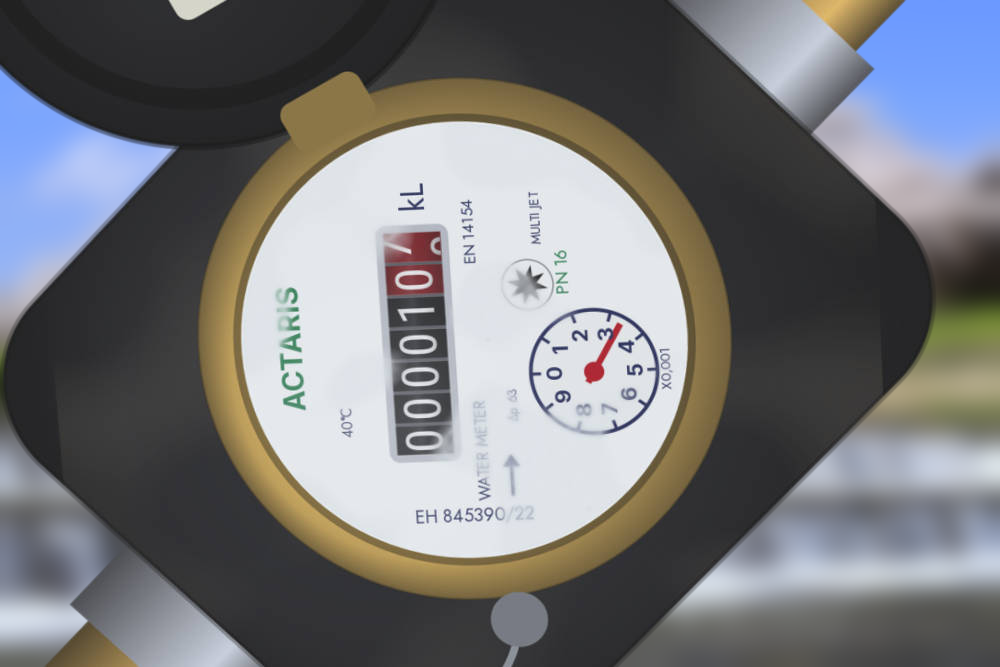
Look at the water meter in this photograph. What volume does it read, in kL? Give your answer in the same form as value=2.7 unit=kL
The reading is value=1.073 unit=kL
